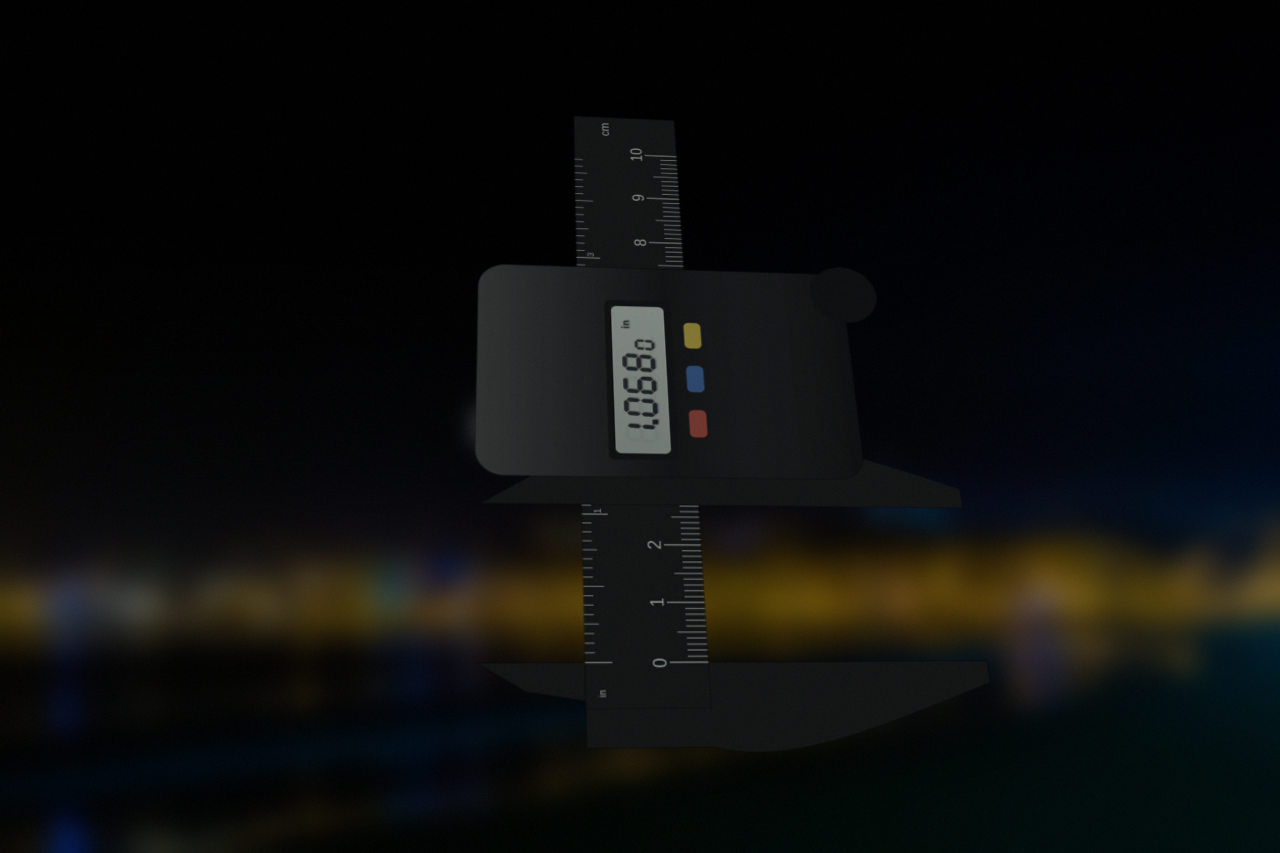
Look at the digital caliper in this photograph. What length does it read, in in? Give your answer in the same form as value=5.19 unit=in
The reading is value=1.0680 unit=in
